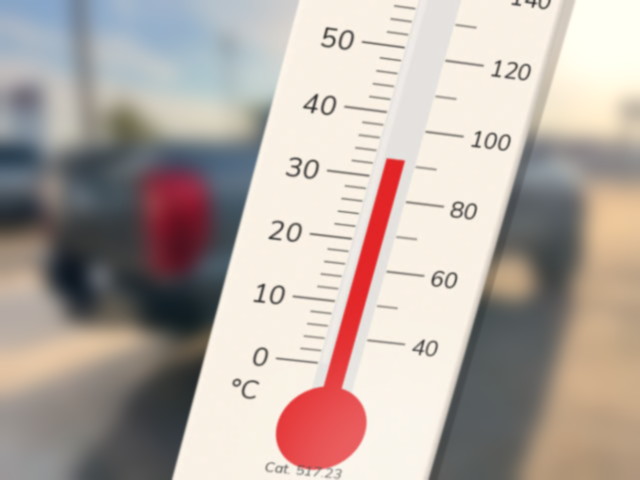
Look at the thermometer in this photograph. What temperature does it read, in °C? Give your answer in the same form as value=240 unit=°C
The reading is value=33 unit=°C
